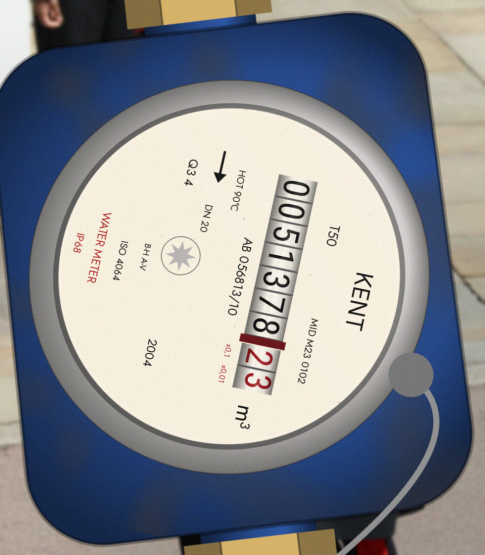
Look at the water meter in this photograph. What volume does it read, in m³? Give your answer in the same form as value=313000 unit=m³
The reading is value=51378.23 unit=m³
